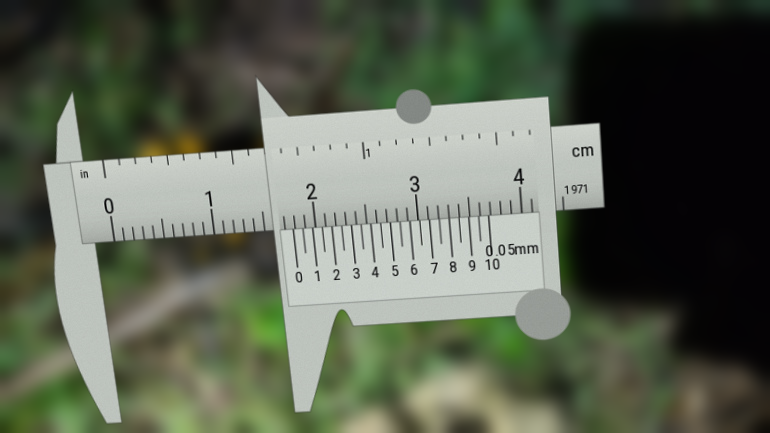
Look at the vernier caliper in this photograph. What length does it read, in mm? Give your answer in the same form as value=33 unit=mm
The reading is value=17.8 unit=mm
